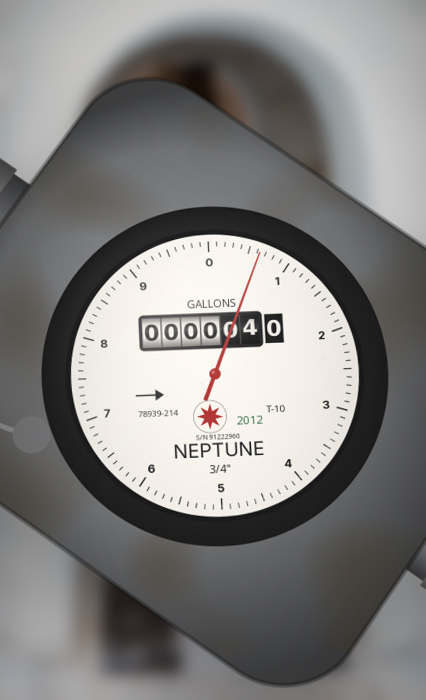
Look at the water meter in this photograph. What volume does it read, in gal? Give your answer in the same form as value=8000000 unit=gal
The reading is value=40.6 unit=gal
